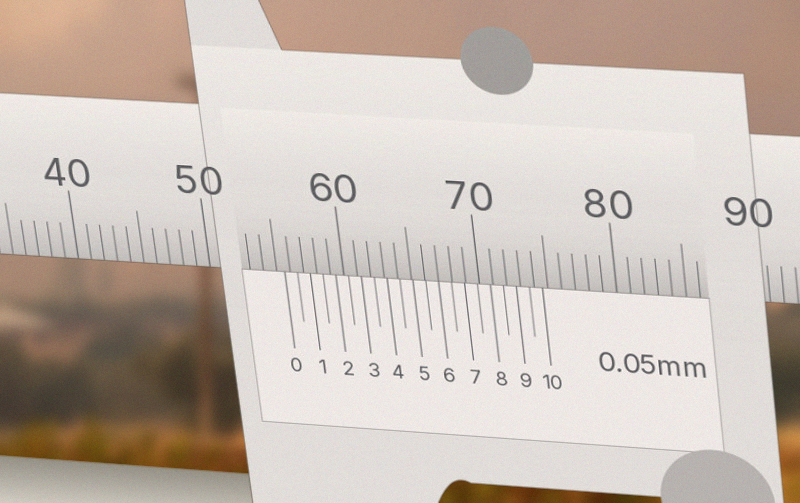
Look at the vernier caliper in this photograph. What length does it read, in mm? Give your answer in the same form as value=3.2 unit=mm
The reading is value=55.6 unit=mm
